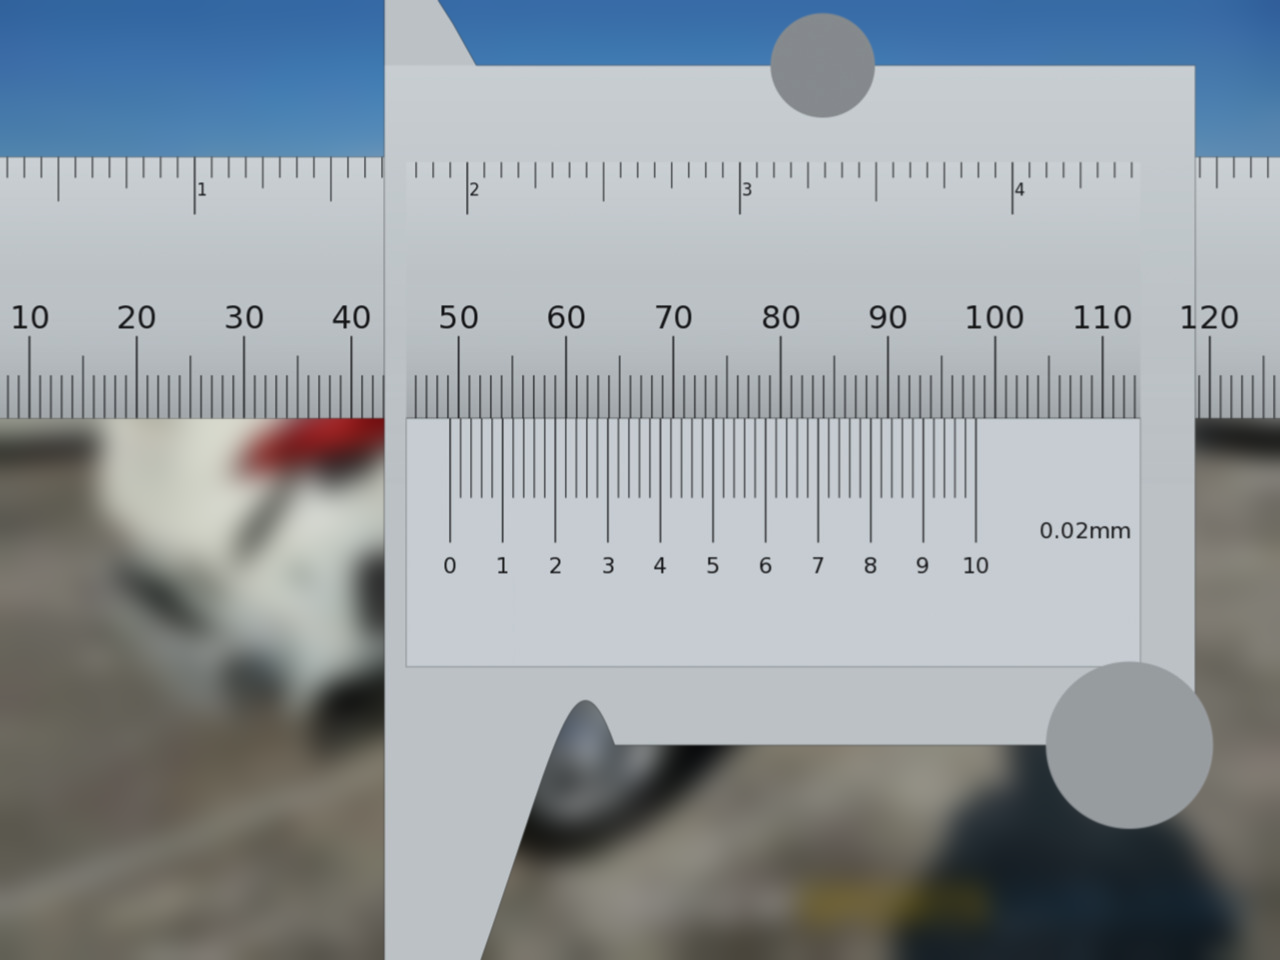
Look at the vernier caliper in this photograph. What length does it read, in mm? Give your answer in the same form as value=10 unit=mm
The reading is value=49.2 unit=mm
